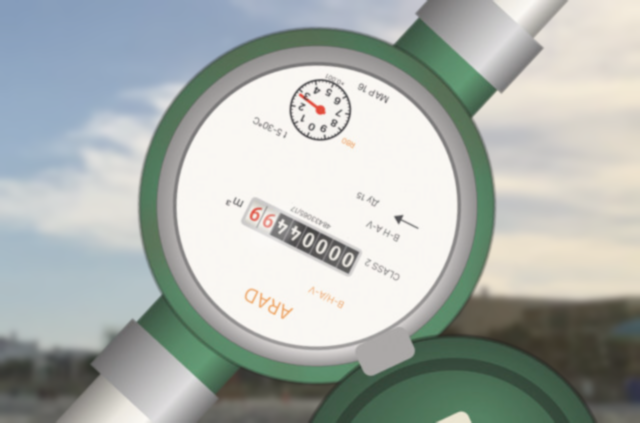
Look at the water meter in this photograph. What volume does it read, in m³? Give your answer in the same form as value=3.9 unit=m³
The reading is value=44.992 unit=m³
